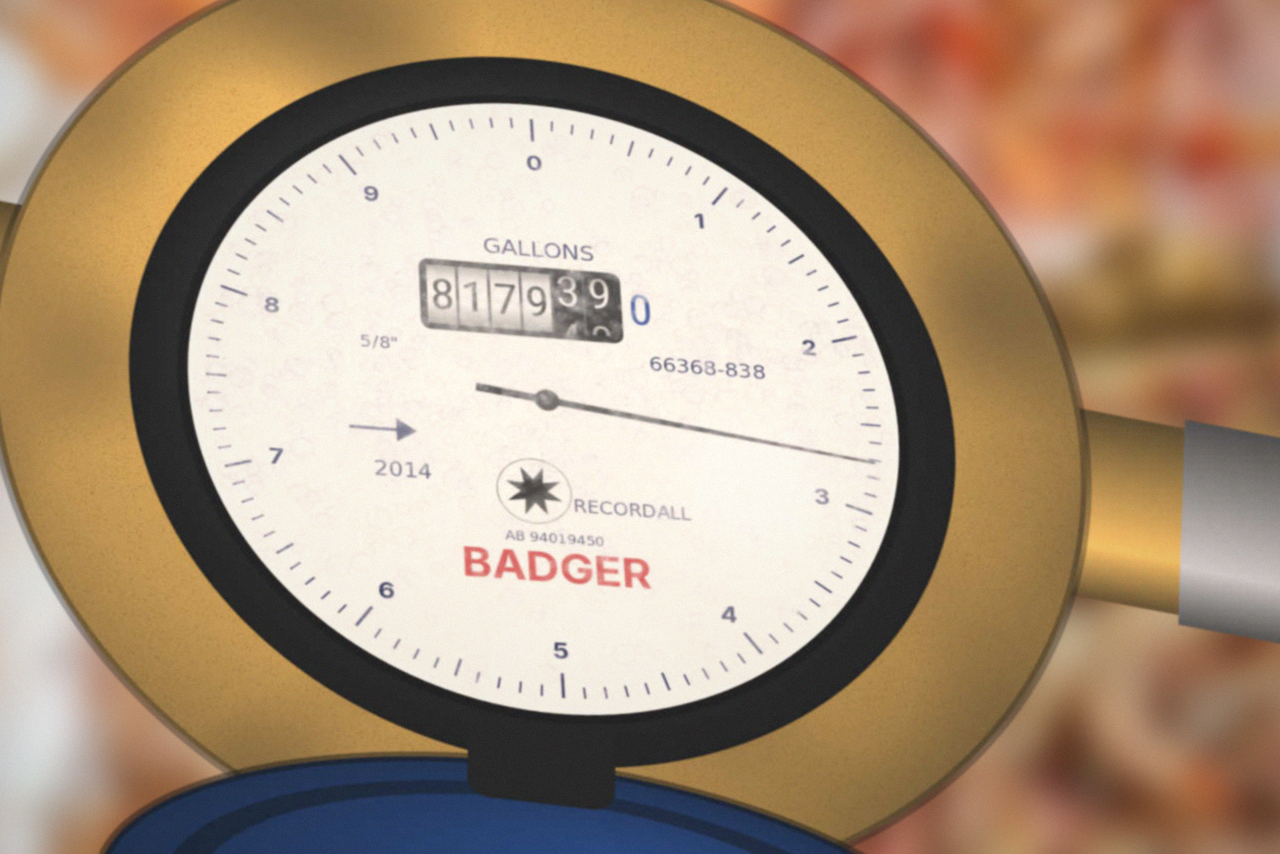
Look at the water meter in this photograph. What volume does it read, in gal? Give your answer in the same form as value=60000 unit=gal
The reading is value=8179392.7 unit=gal
